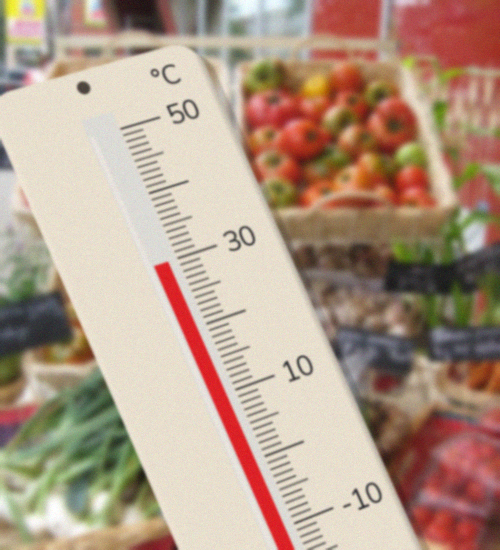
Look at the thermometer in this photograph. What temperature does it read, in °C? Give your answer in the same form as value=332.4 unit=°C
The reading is value=30 unit=°C
